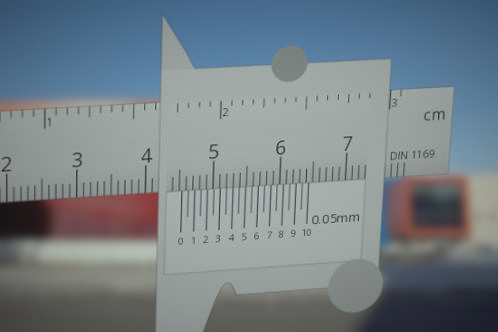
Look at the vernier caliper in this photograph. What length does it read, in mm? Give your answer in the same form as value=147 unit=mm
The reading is value=45.4 unit=mm
